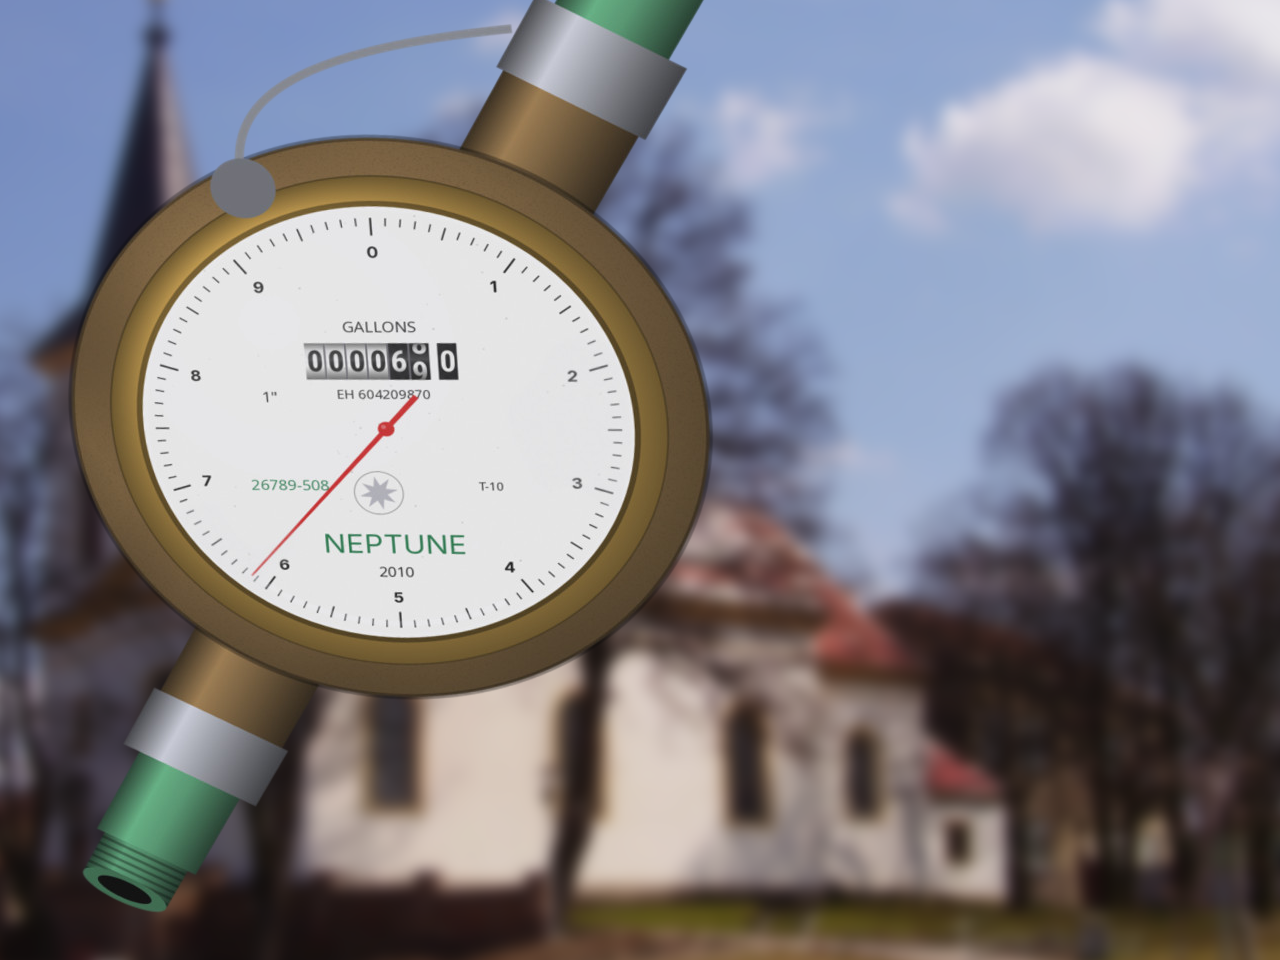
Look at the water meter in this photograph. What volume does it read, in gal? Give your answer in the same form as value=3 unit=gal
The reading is value=686.1 unit=gal
